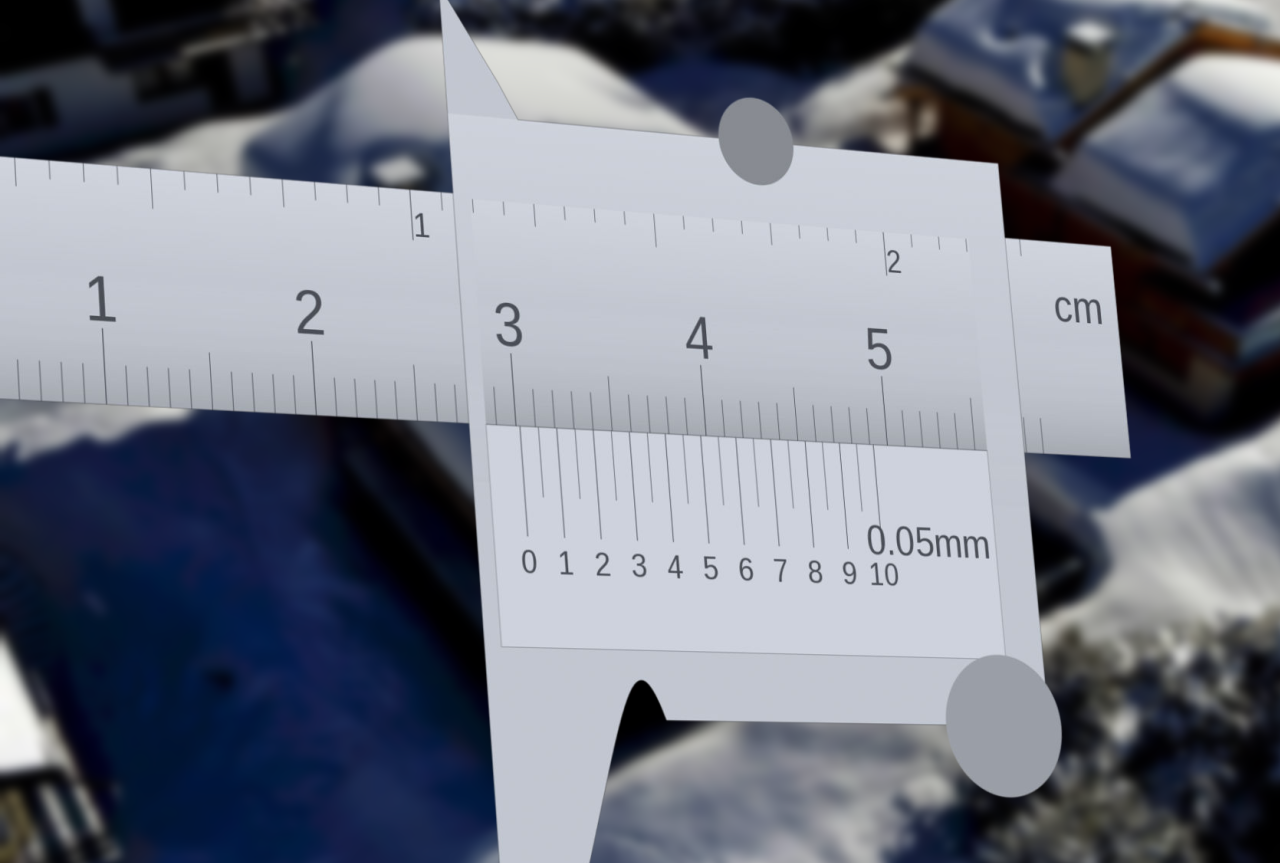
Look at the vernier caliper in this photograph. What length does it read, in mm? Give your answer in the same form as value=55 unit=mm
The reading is value=30.2 unit=mm
